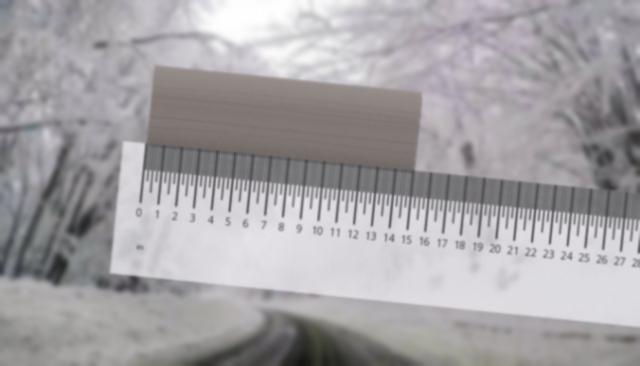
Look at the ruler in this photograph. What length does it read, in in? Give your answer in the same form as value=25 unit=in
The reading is value=15 unit=in
